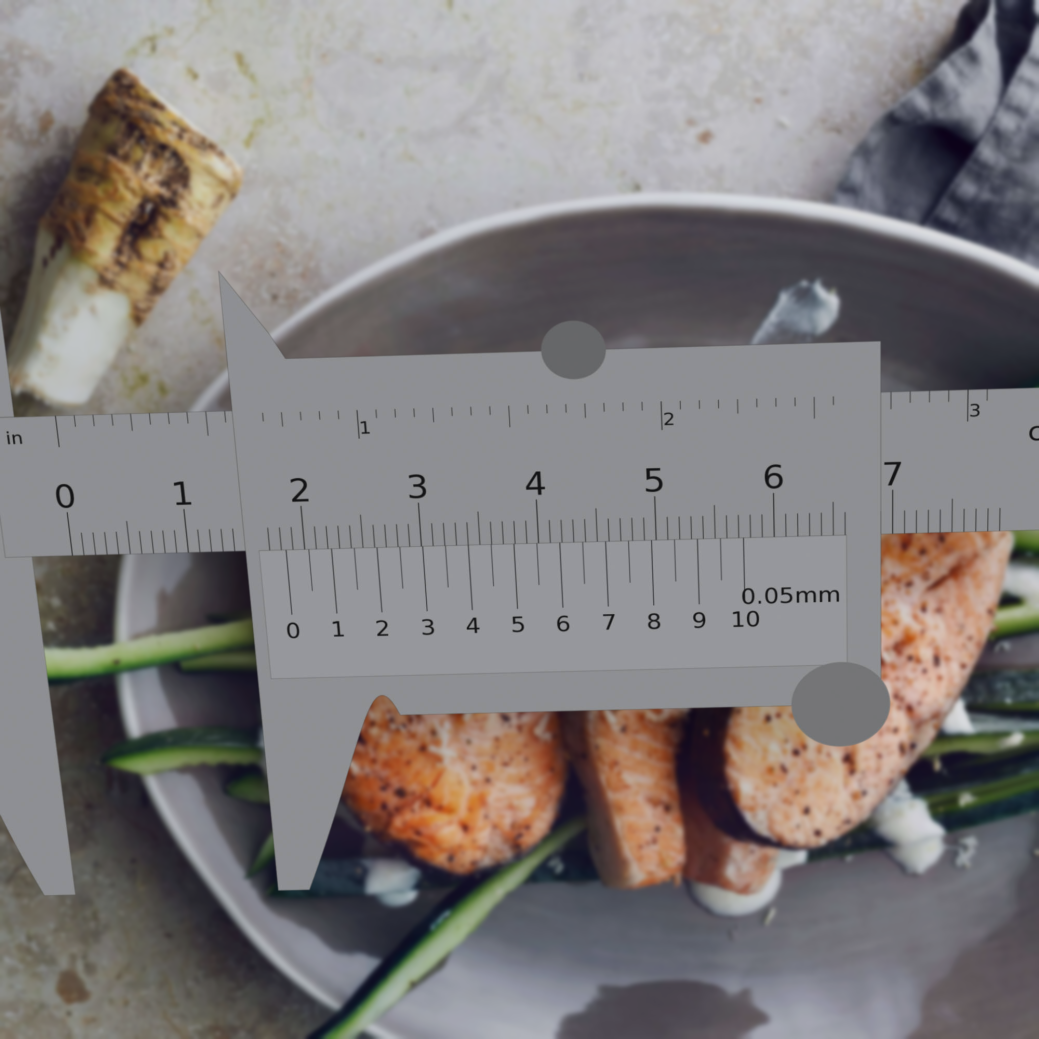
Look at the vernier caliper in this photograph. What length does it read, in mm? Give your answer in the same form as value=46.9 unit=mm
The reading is value=18.4 unit=mm
